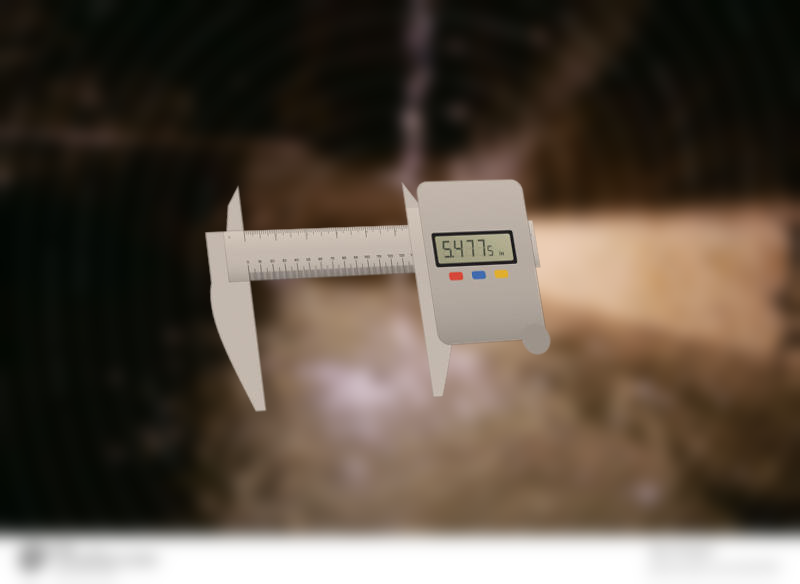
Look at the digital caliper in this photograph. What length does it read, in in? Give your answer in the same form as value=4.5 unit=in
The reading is value=5.4775 unit=in
